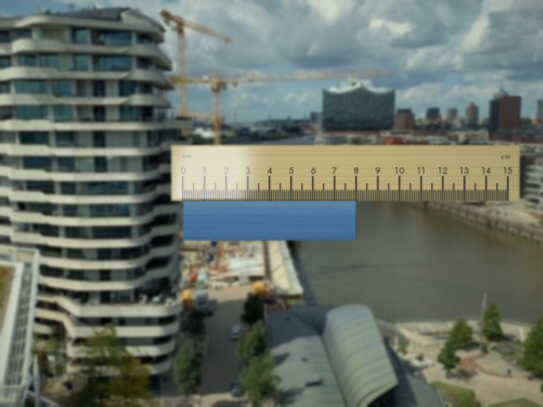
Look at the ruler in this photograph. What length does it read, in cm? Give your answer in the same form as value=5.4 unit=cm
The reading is value=8 unit=cm
